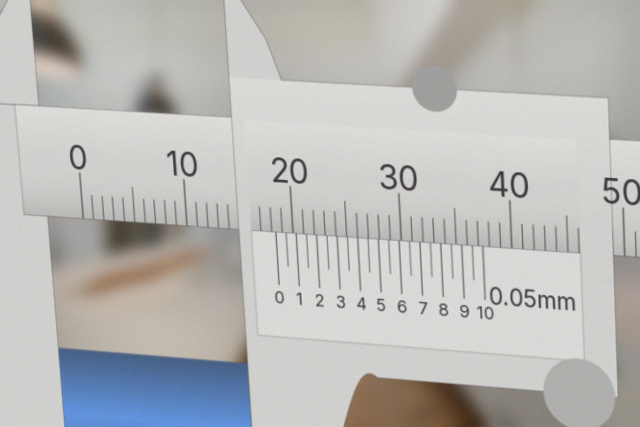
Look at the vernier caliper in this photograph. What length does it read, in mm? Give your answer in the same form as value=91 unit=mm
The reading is value=18.4 unit=mm
